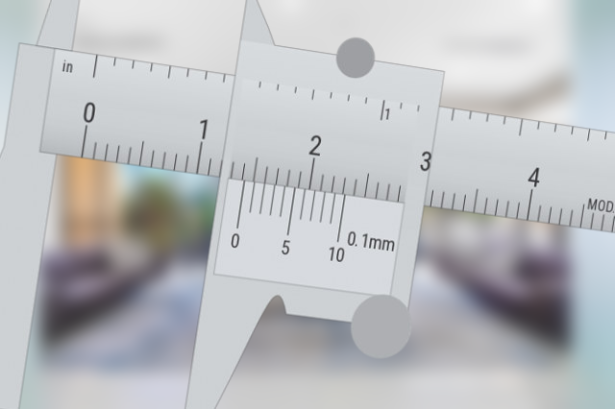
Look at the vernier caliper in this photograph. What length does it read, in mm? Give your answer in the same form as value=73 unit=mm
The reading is value=14.2 unit=mm
